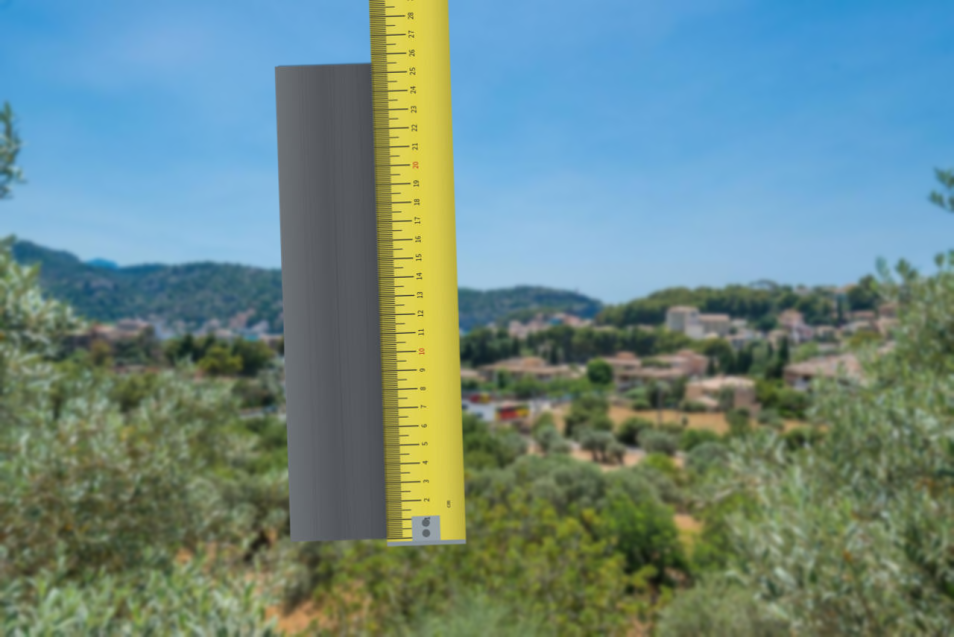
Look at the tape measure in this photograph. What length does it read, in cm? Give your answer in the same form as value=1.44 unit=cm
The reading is value=25.5 unit=cm
